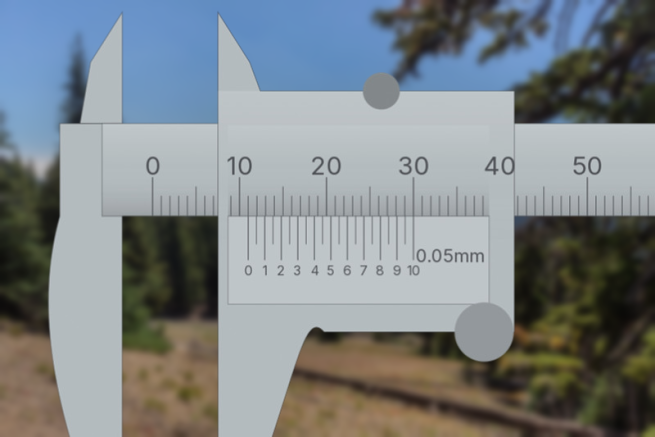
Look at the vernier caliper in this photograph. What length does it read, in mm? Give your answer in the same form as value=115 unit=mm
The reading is value=11.0 unit=mm
